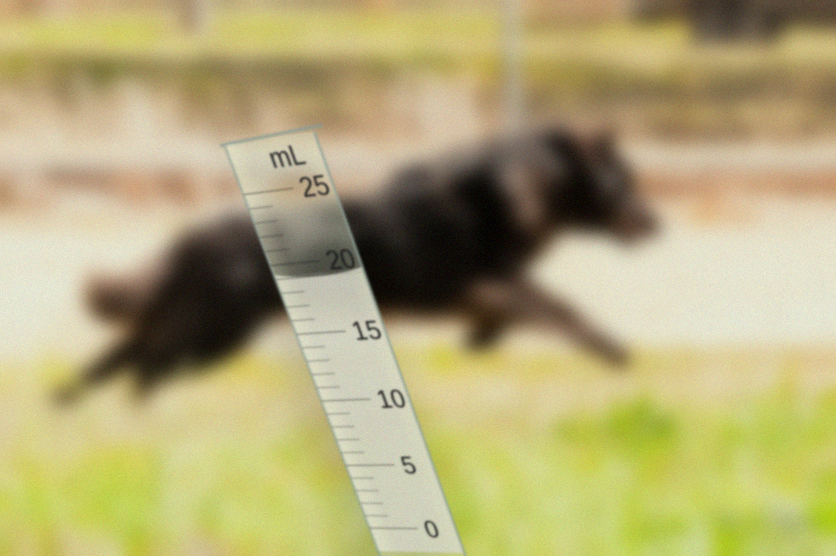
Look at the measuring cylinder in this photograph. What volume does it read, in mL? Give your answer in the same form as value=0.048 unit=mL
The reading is value=19 unit=mL
